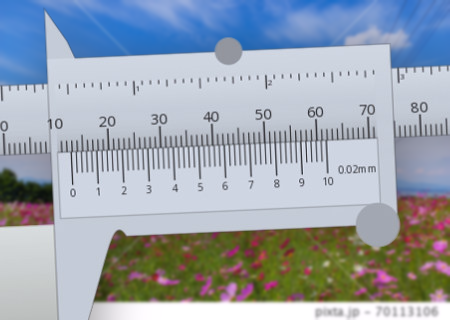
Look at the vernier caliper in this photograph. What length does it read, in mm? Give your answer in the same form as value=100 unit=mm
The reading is value=12.8 unit=mm
